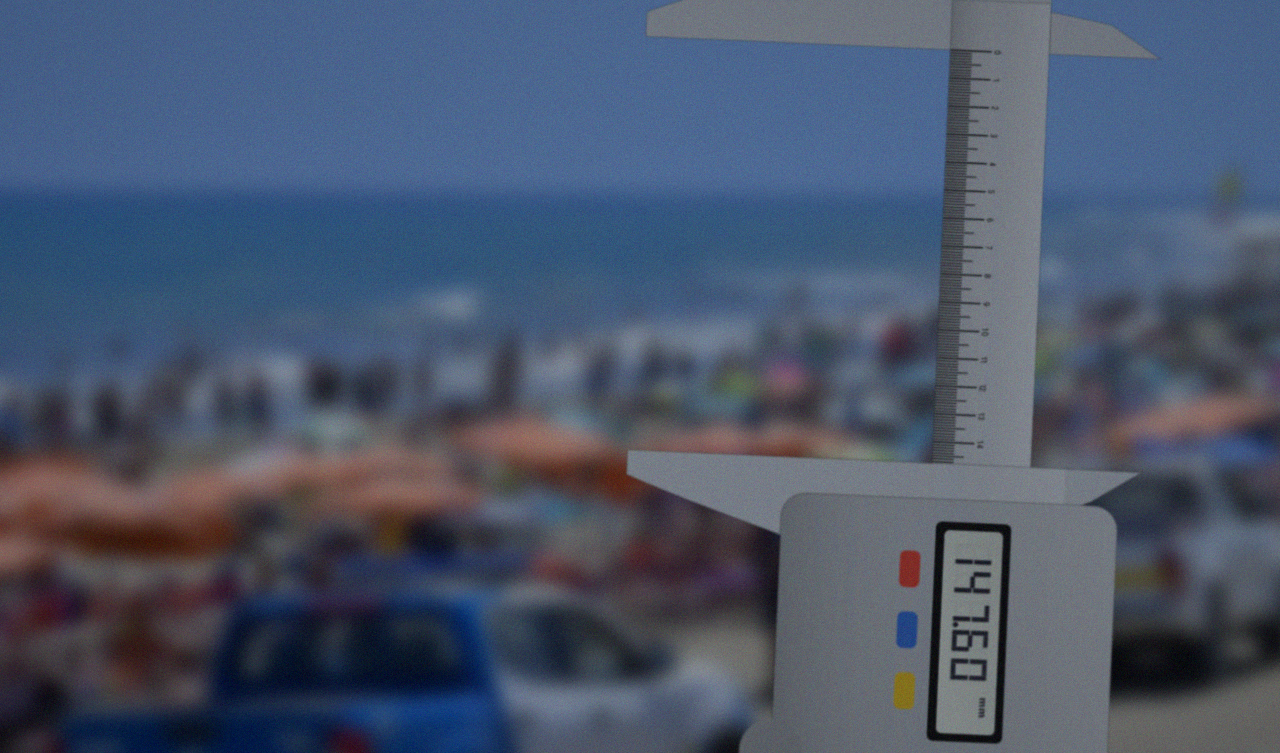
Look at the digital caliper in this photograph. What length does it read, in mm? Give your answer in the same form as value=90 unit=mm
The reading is value=147.60 unit=mm
